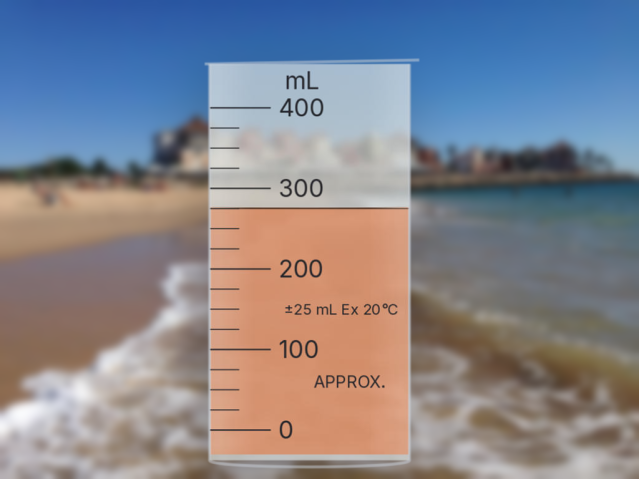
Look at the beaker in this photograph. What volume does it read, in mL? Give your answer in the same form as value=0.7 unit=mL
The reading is value=275 unit=mL
